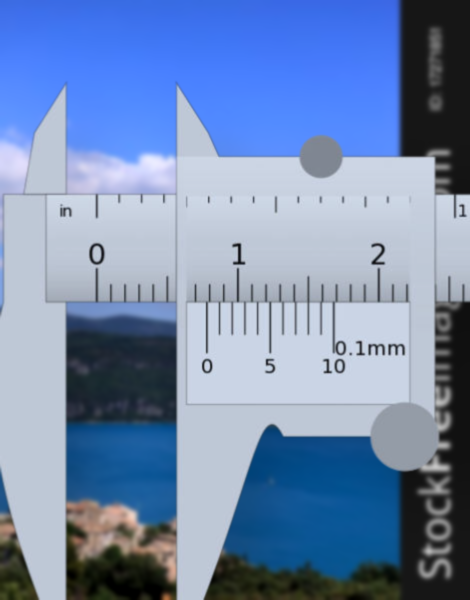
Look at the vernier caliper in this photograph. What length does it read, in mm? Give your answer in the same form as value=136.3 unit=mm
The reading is value=7.8 unit=mm
